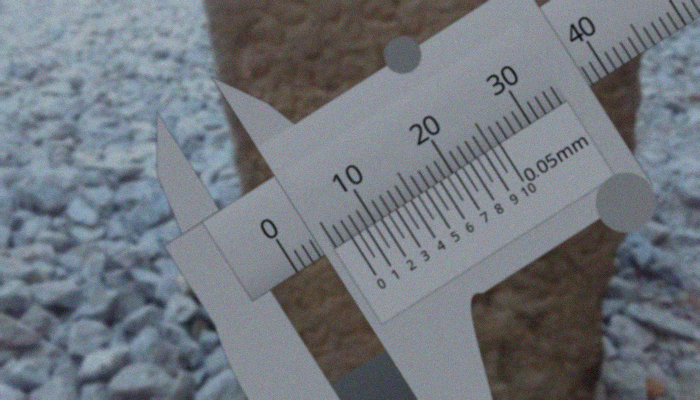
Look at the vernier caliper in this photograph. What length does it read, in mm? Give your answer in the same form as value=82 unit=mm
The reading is value=7.0 unit=mm
